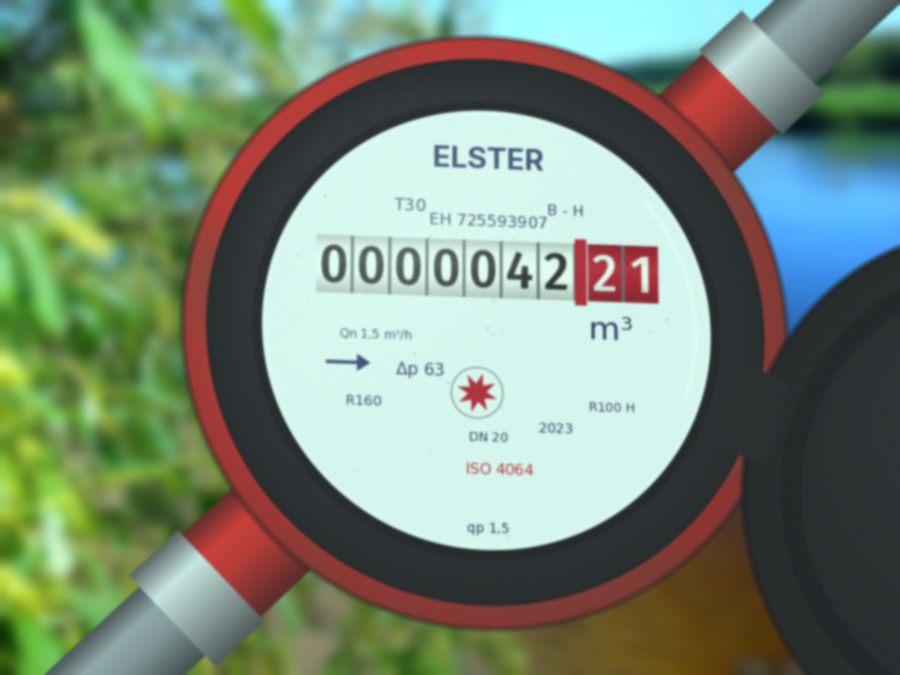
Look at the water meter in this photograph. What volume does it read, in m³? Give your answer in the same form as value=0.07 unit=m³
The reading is value=42.21 unit=m³
